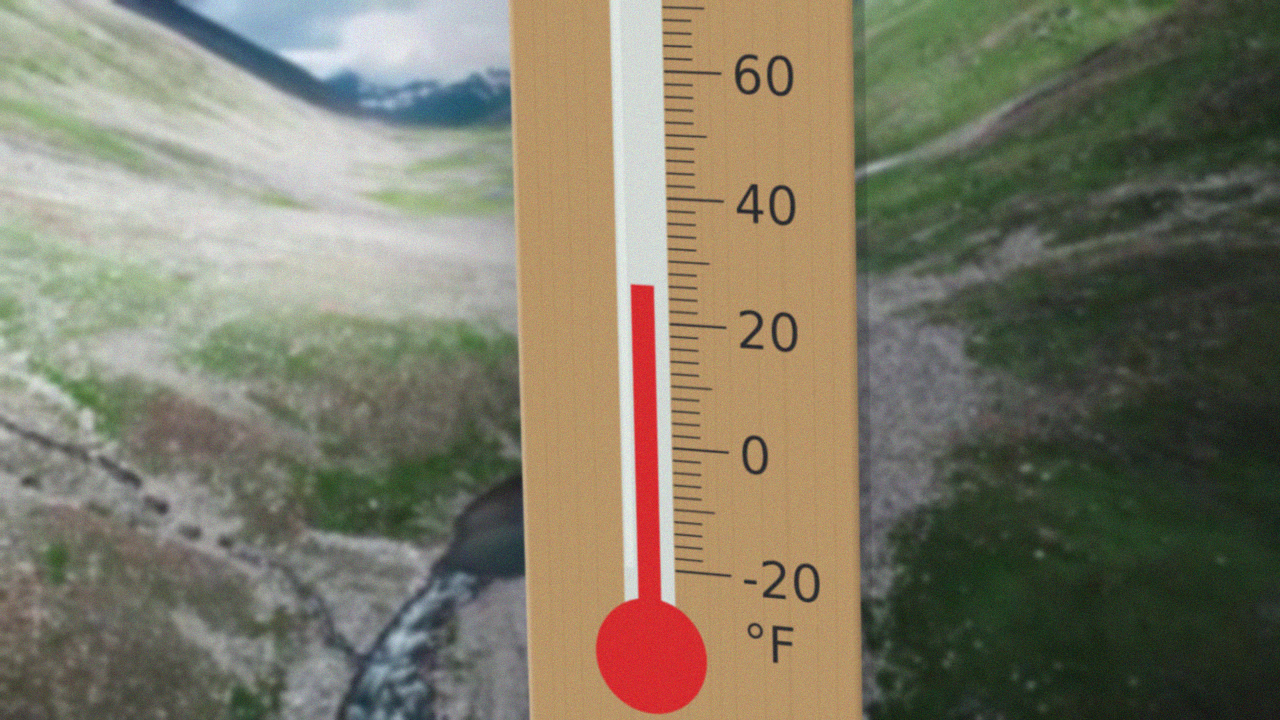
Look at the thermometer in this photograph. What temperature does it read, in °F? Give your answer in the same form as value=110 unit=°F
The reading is value=26 unit=°F
